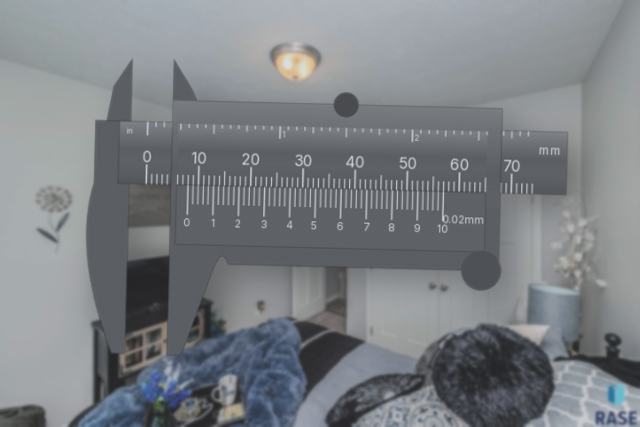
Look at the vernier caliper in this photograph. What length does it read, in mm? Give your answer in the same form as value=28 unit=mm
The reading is value=8.0 unit=mm
